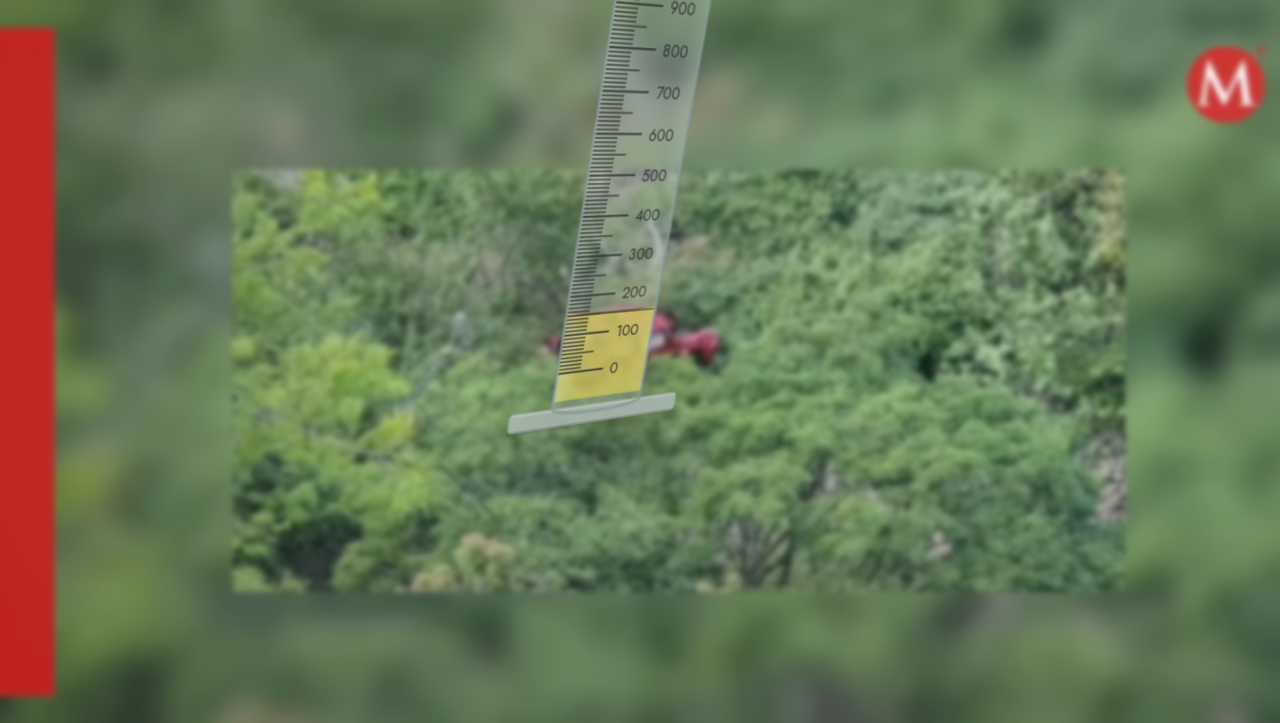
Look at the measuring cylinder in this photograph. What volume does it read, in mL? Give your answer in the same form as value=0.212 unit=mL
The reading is value=150 unit=mL
